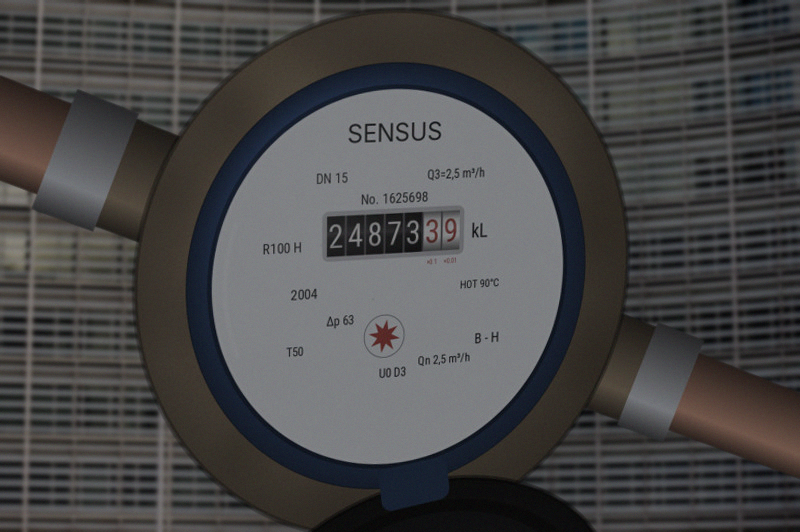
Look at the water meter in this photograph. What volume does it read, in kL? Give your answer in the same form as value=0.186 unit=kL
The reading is value=24873.39 unit=kL
